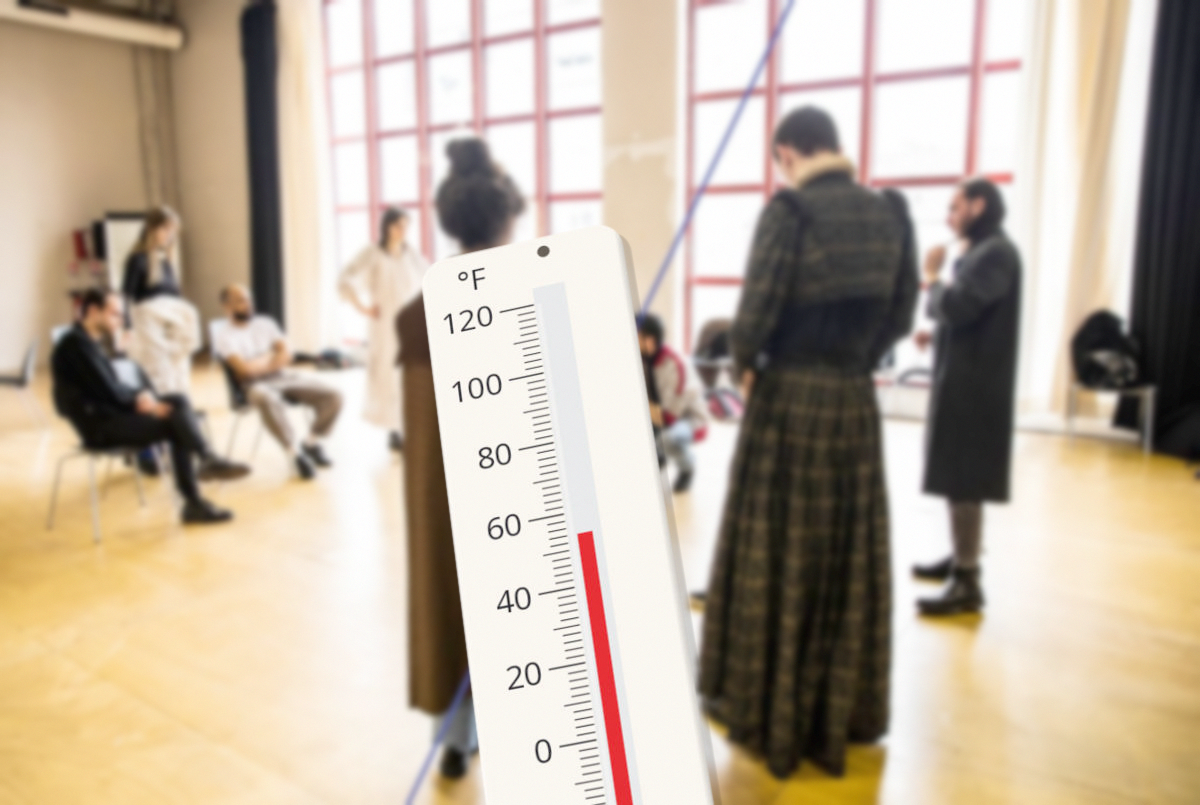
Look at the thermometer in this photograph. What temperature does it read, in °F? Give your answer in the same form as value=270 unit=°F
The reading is value=54 unit=°F
